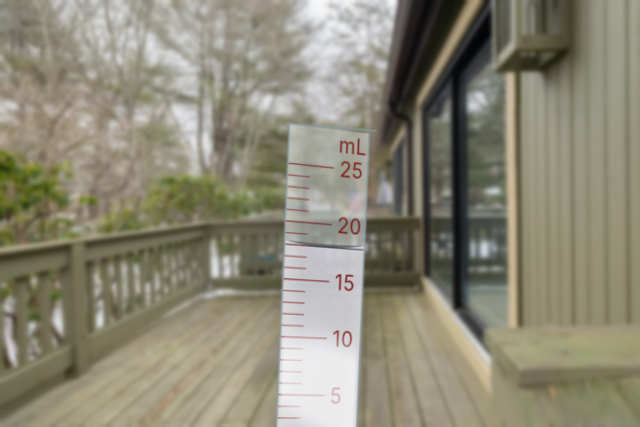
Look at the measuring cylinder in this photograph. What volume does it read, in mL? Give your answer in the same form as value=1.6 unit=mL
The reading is value=18 unit=mL
